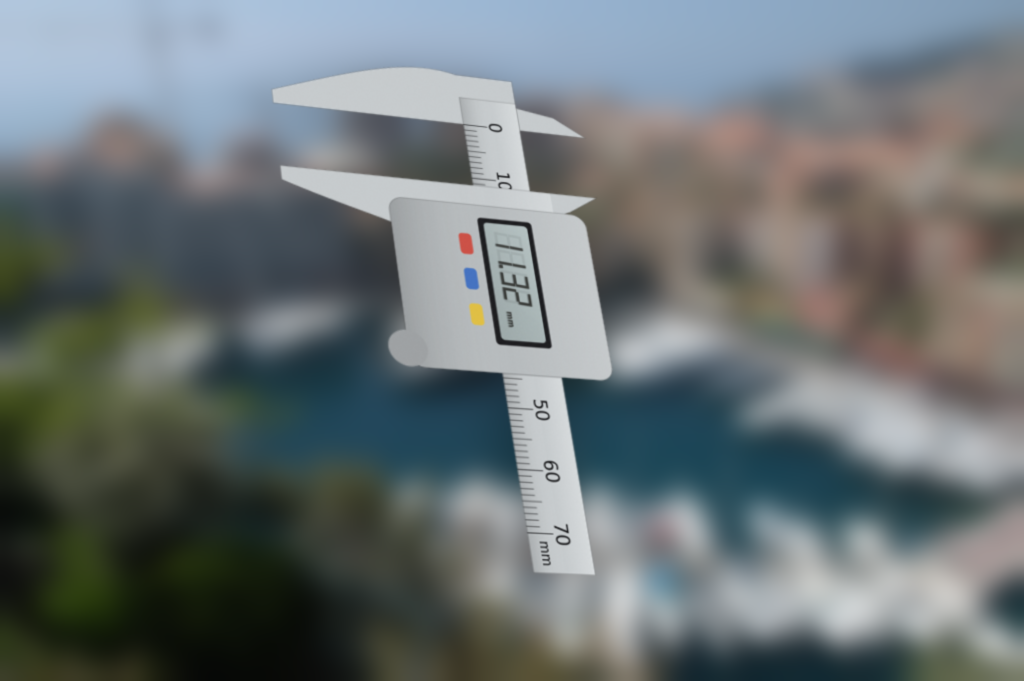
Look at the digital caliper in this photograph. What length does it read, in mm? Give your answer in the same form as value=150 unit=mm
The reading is value=11.32 unit=mm
